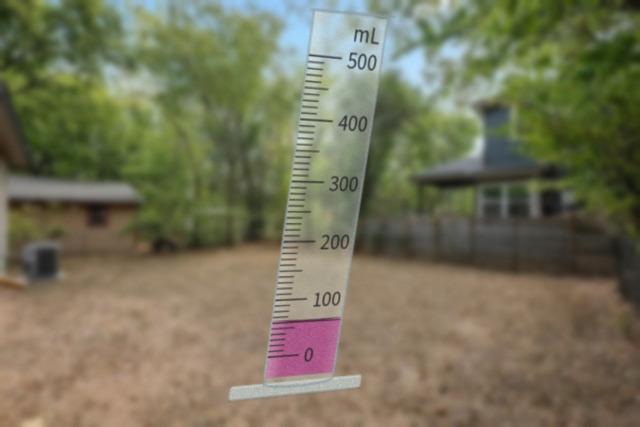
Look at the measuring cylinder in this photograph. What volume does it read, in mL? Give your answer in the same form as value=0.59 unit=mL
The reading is value=60 unit=mL
